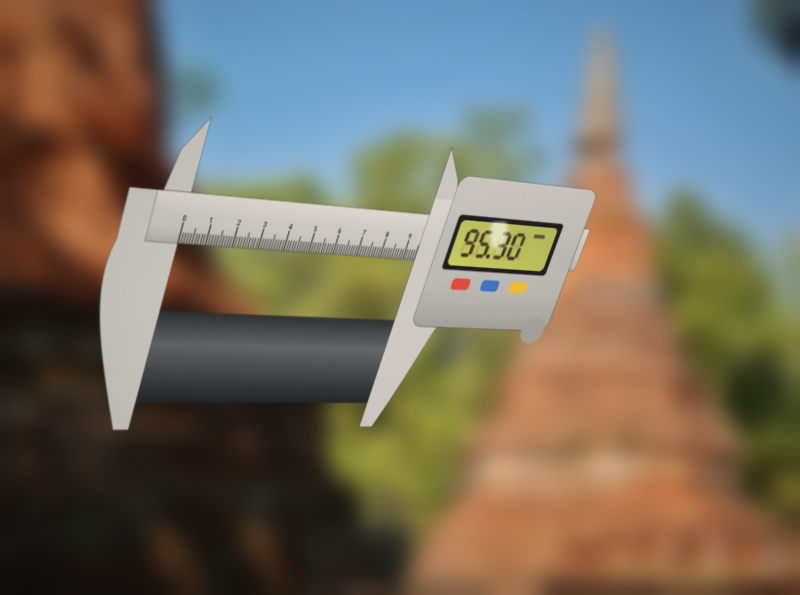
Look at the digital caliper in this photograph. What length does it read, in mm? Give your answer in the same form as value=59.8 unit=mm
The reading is value=95.30 unit=mm
